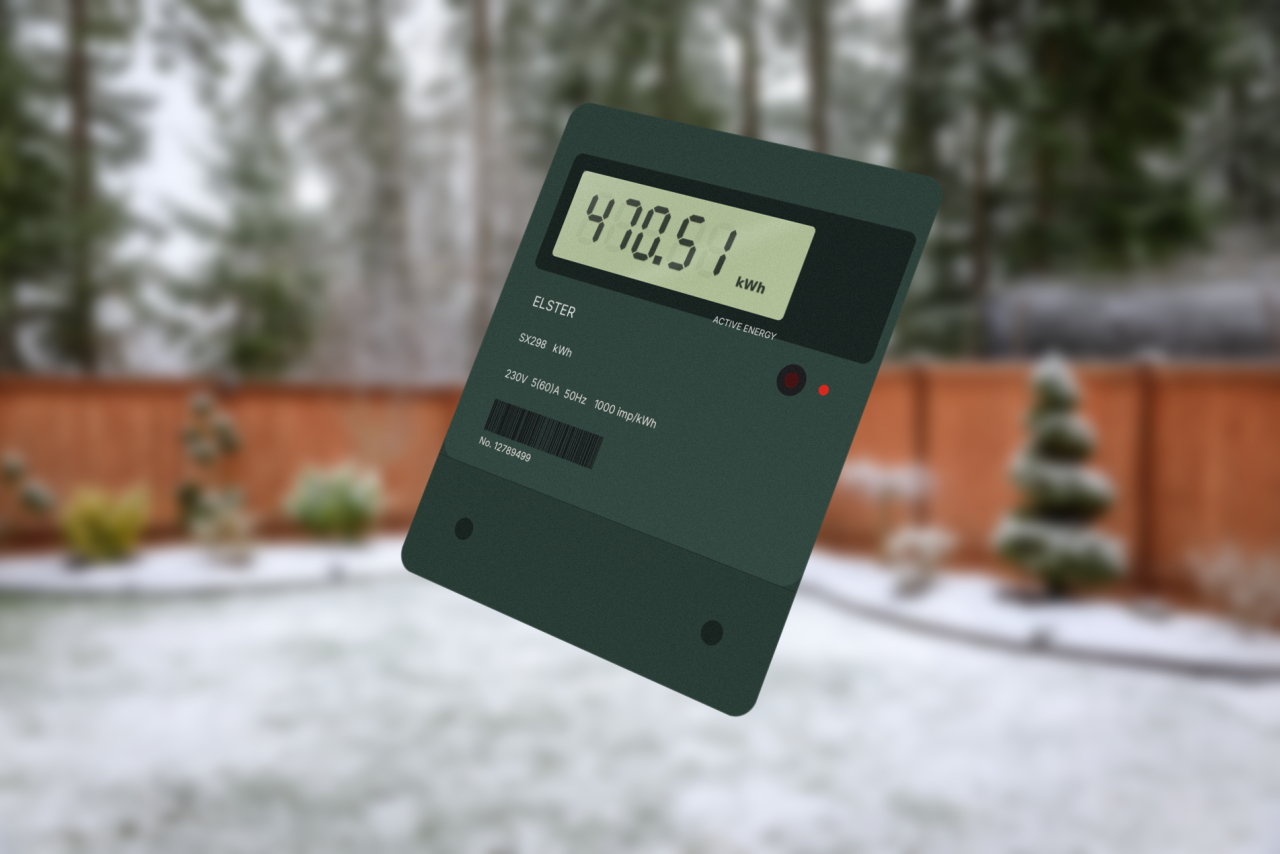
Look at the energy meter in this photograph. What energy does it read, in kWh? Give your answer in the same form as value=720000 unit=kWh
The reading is value=470.51 unit=kWh
